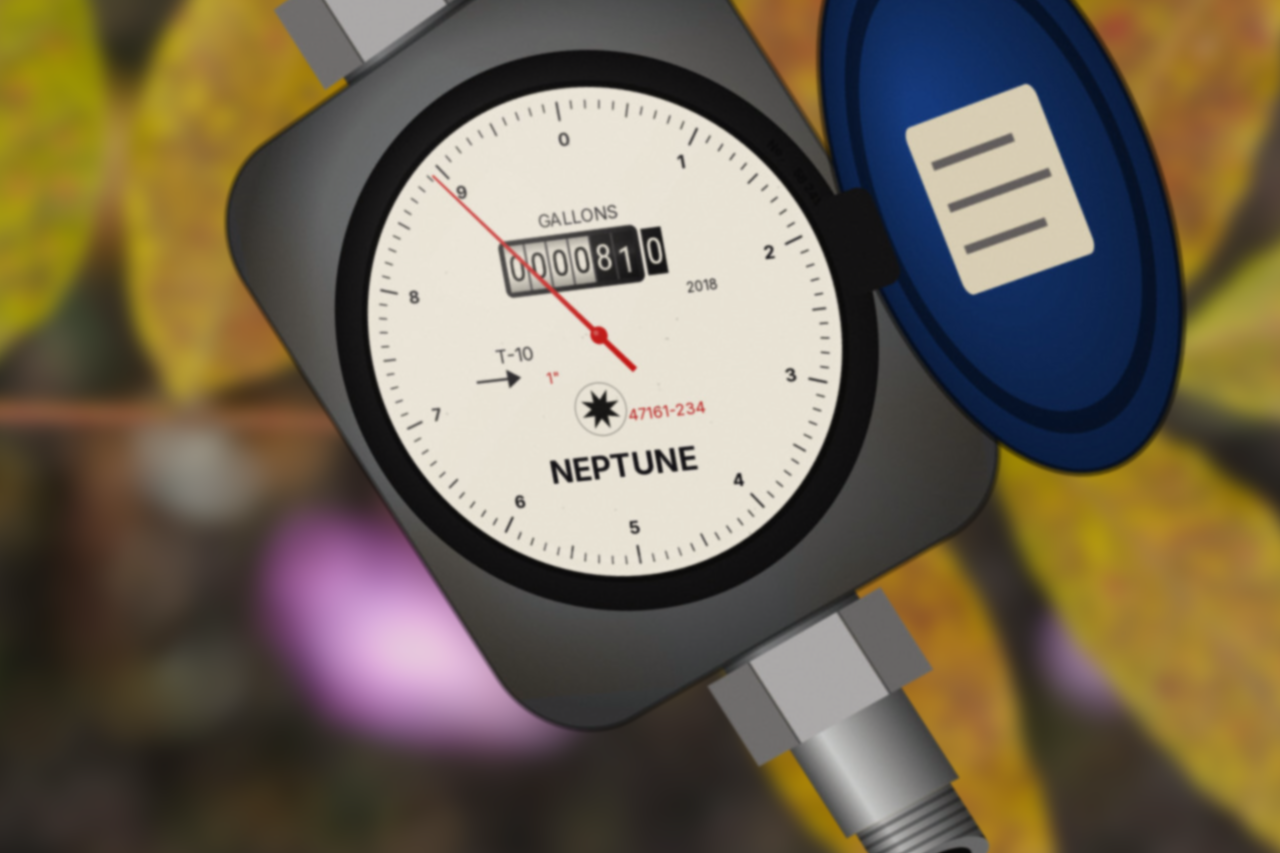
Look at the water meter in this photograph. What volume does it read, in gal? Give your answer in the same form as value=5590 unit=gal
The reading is value=808.9 unit=gal
